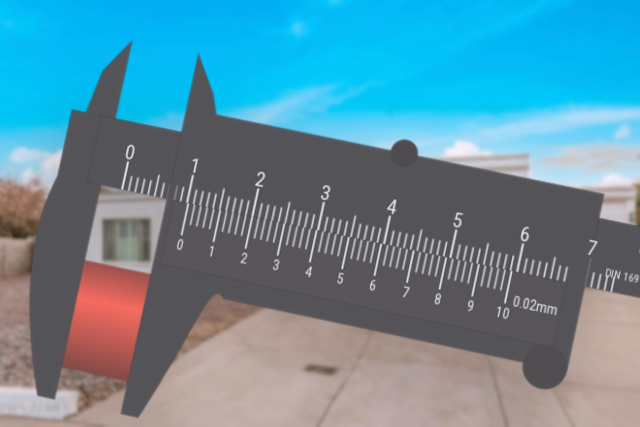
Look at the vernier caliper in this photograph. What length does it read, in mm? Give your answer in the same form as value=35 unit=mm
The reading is value=10.2 unit=mm
